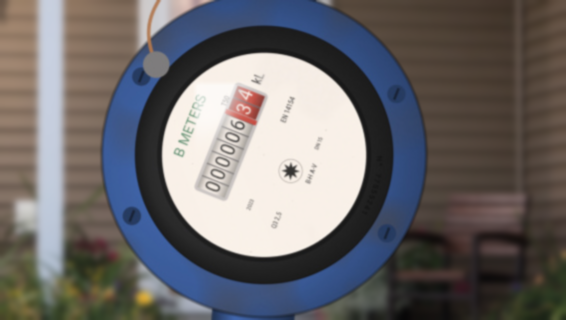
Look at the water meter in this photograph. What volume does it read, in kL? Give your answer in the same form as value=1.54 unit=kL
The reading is value=6.34 unit=kL
